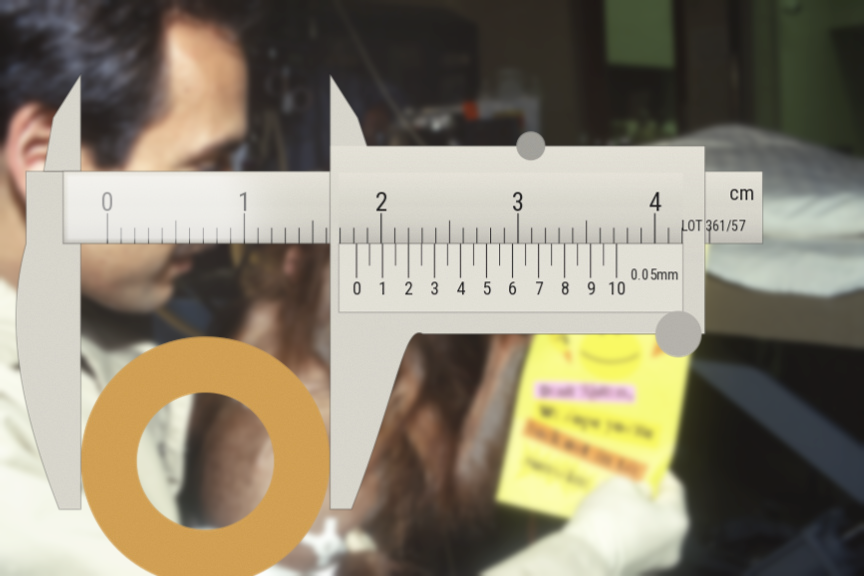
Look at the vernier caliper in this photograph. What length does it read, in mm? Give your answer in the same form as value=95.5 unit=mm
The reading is value=18.2 unit=mm
